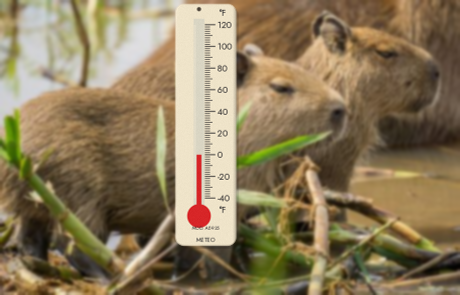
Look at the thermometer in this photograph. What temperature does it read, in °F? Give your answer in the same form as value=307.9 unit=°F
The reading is value=0 unit=°F
